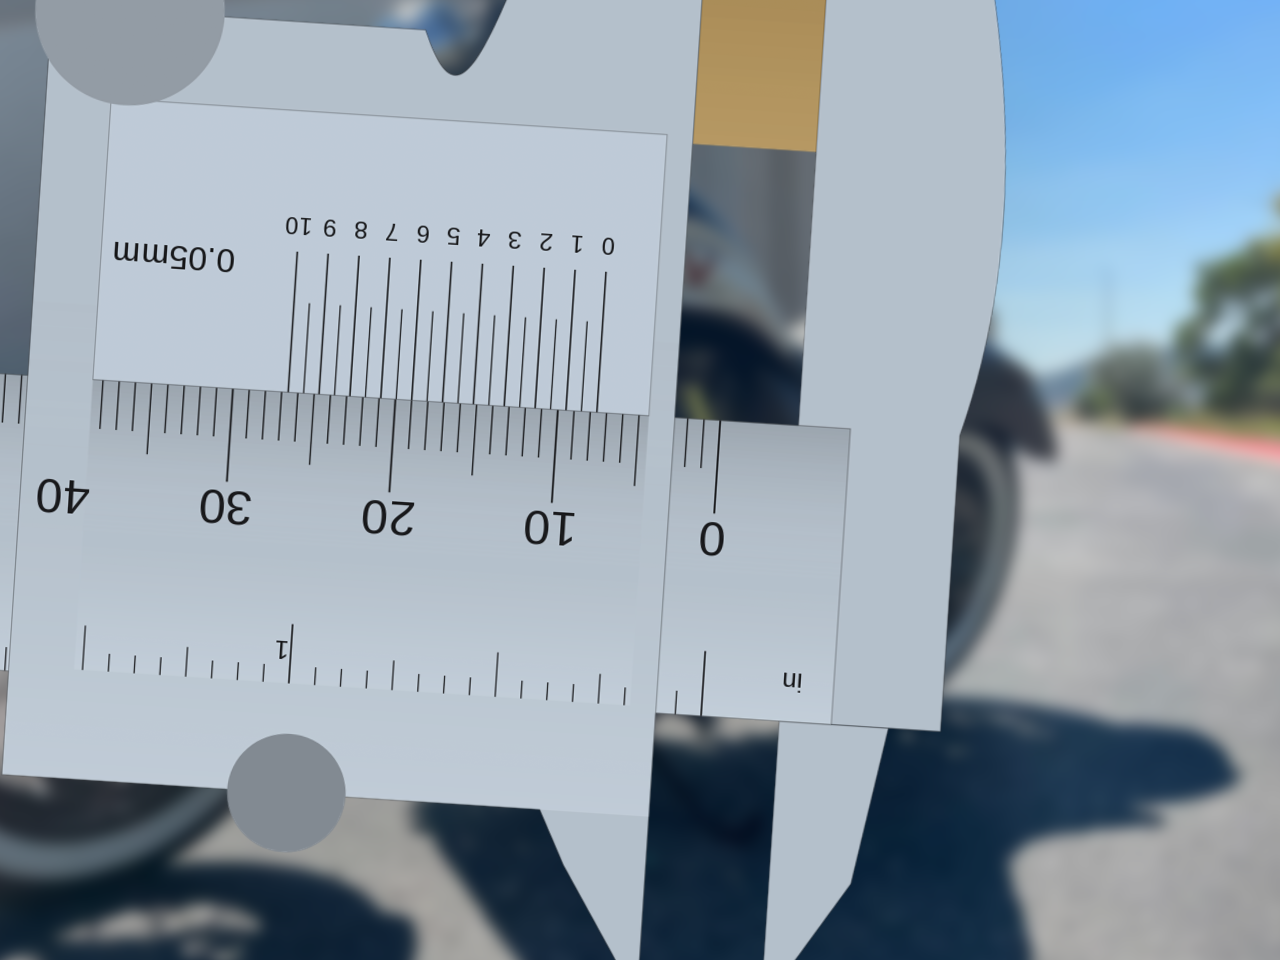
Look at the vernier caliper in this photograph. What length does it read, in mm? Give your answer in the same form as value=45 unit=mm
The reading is value=7.6 unit=mm
